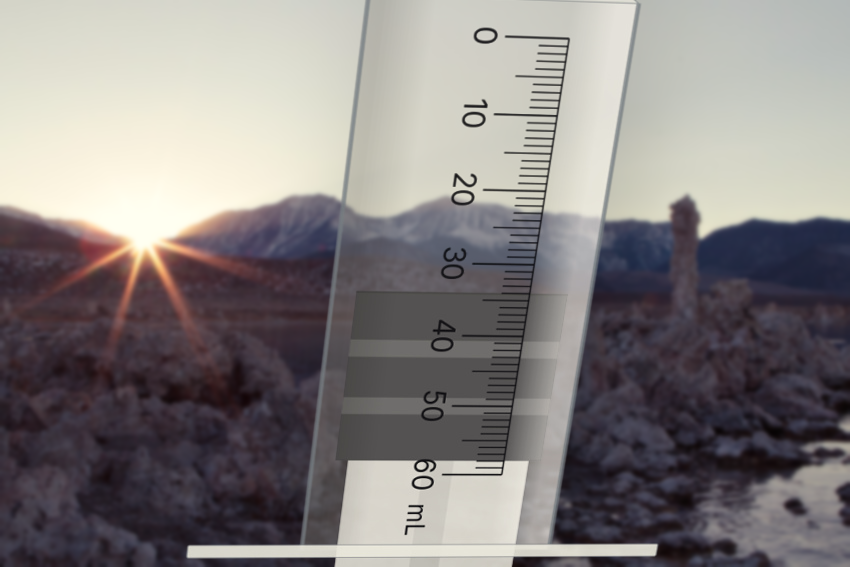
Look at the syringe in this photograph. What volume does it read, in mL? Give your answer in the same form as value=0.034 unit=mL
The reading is value=34 unit=mL
